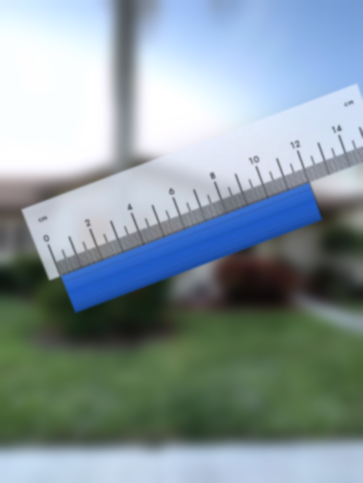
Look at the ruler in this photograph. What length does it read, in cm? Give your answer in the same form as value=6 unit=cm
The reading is value=12 unit=cm
